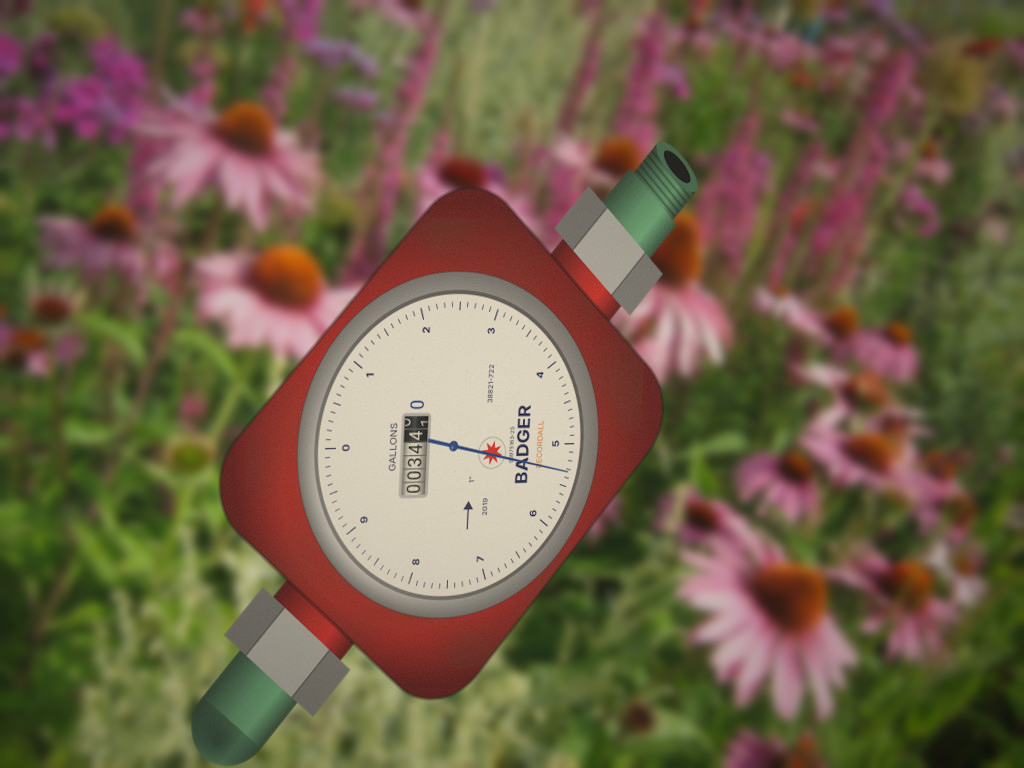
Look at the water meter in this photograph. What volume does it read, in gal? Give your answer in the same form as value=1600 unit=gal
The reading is value=34405.3 unit=gal
